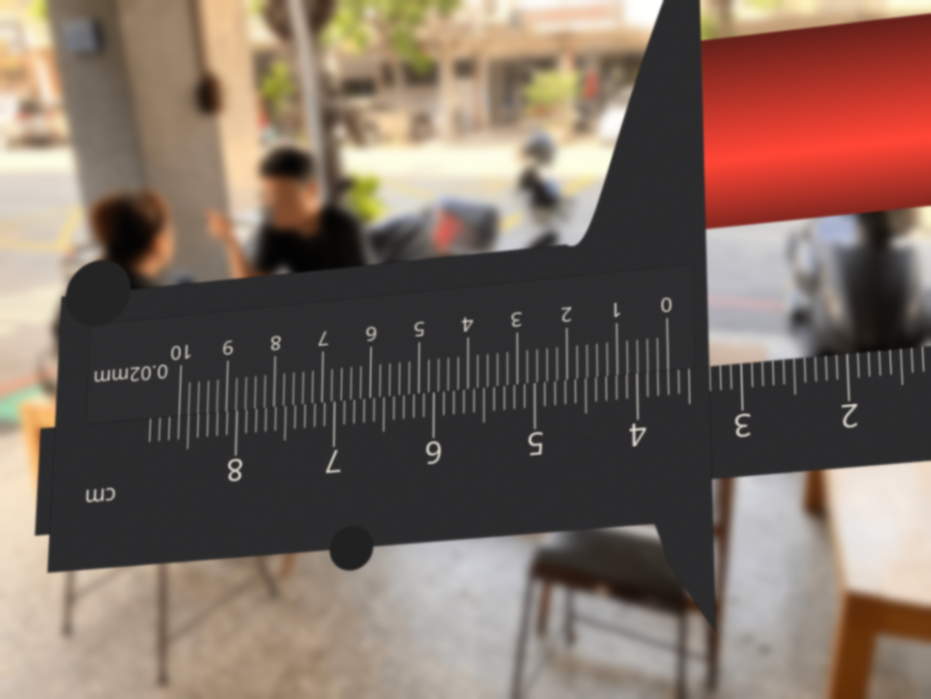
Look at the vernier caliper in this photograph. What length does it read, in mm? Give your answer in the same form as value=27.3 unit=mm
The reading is value=37.0 unit=mm
